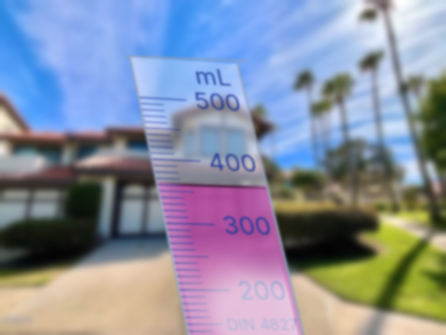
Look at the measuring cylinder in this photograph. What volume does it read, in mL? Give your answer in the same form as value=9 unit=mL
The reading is value=360 unit=mL
